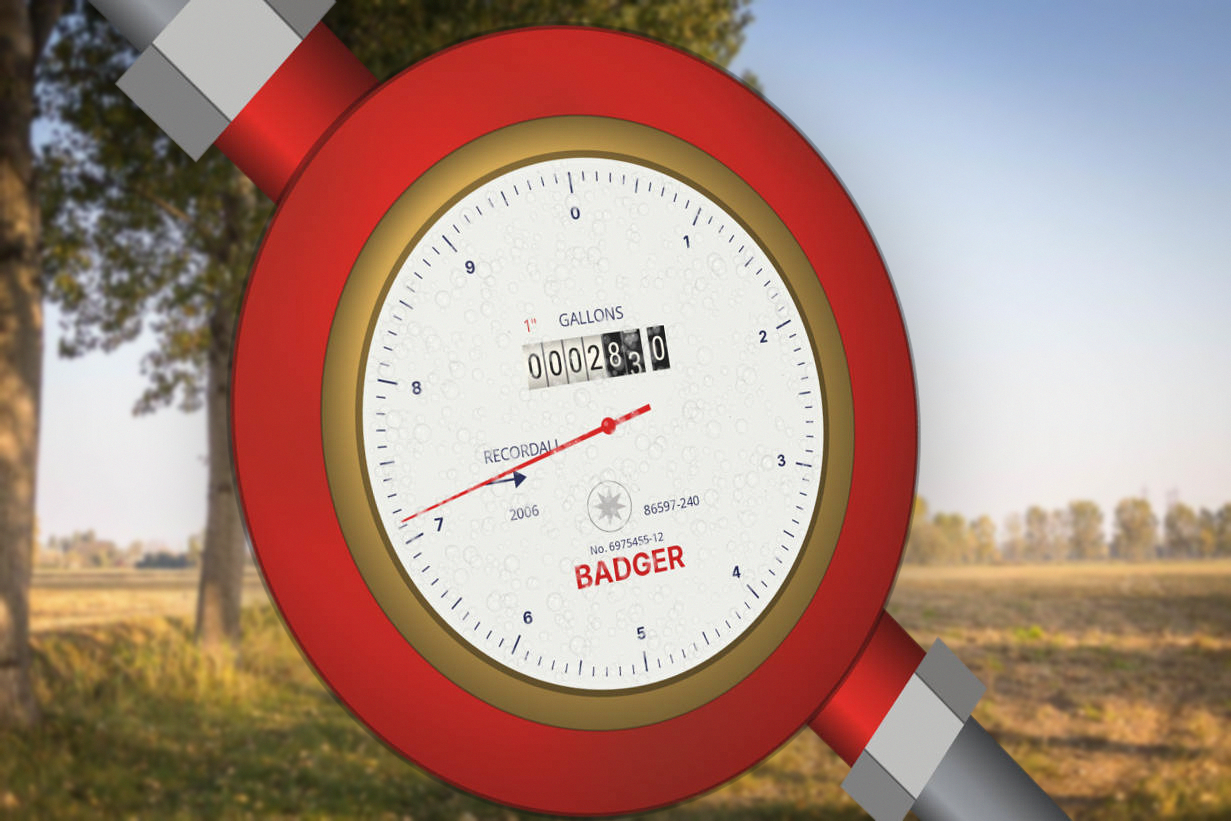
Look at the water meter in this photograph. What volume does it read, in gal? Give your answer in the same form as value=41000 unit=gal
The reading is value=2827.1 unit=gal
